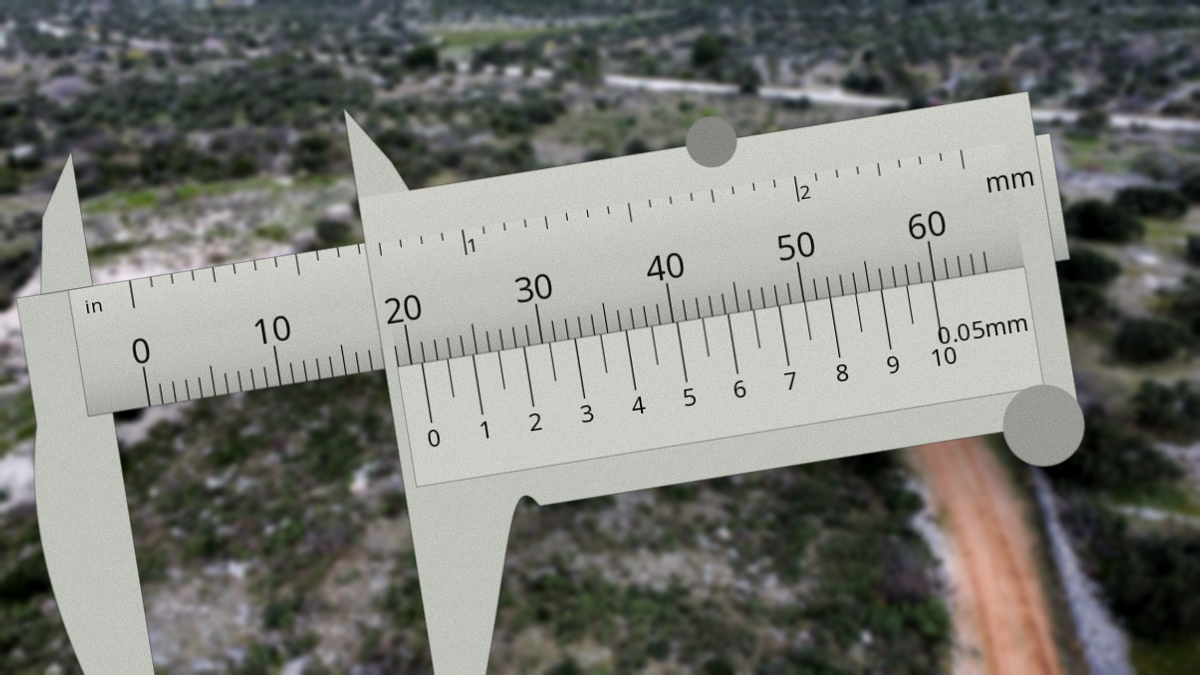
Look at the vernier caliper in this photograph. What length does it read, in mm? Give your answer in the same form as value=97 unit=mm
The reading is value=20.8 unit=mm
